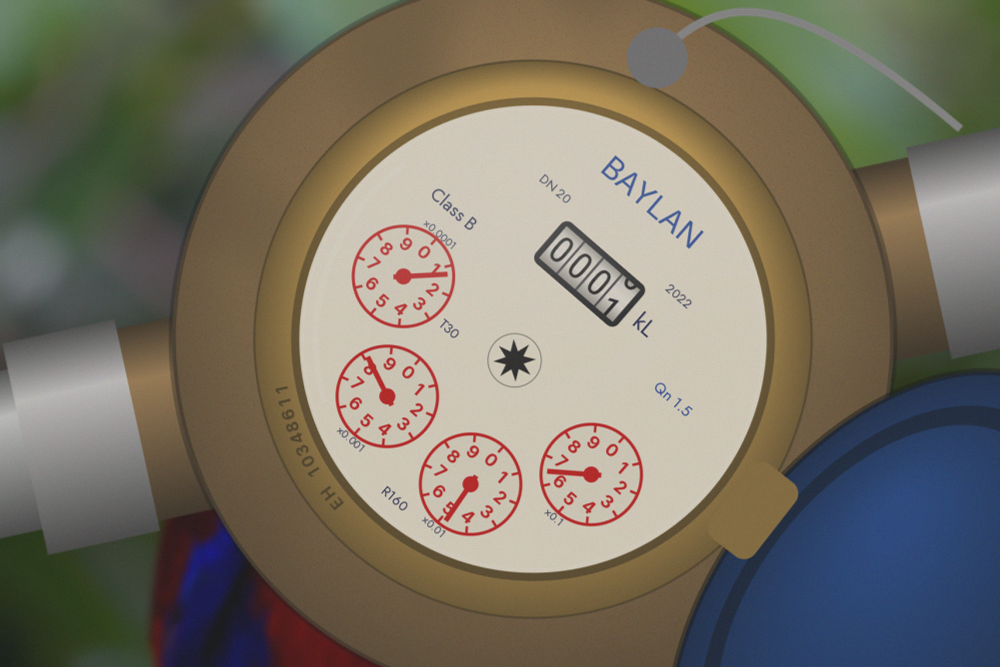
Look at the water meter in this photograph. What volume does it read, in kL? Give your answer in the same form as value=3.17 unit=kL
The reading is value=0.6481 unit=kL
